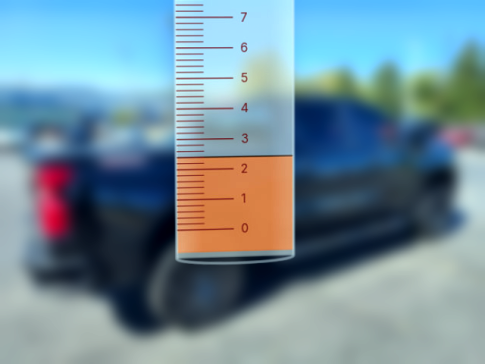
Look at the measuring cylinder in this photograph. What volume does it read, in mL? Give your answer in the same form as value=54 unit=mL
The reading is value=2.4 unit=mL
